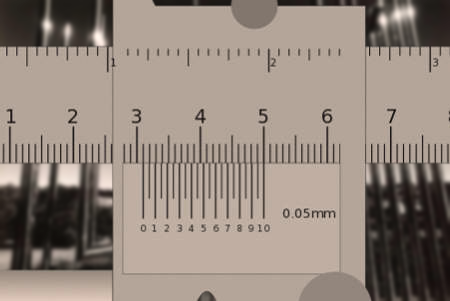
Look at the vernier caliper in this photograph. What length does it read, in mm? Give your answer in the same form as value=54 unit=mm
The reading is value=31.0 unit=mm
